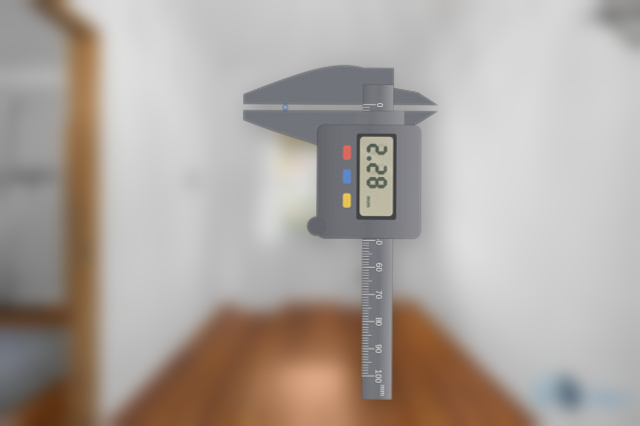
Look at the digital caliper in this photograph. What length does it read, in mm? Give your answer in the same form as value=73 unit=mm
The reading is value=2.28 unit=mm
